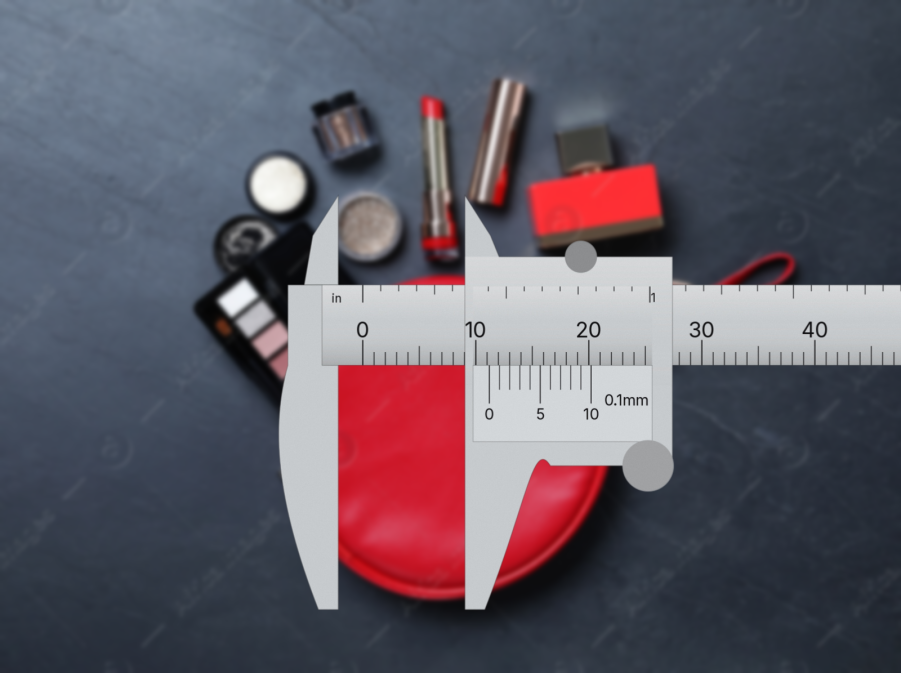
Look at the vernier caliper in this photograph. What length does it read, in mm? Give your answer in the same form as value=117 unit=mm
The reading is value=11.2 unit=mm
